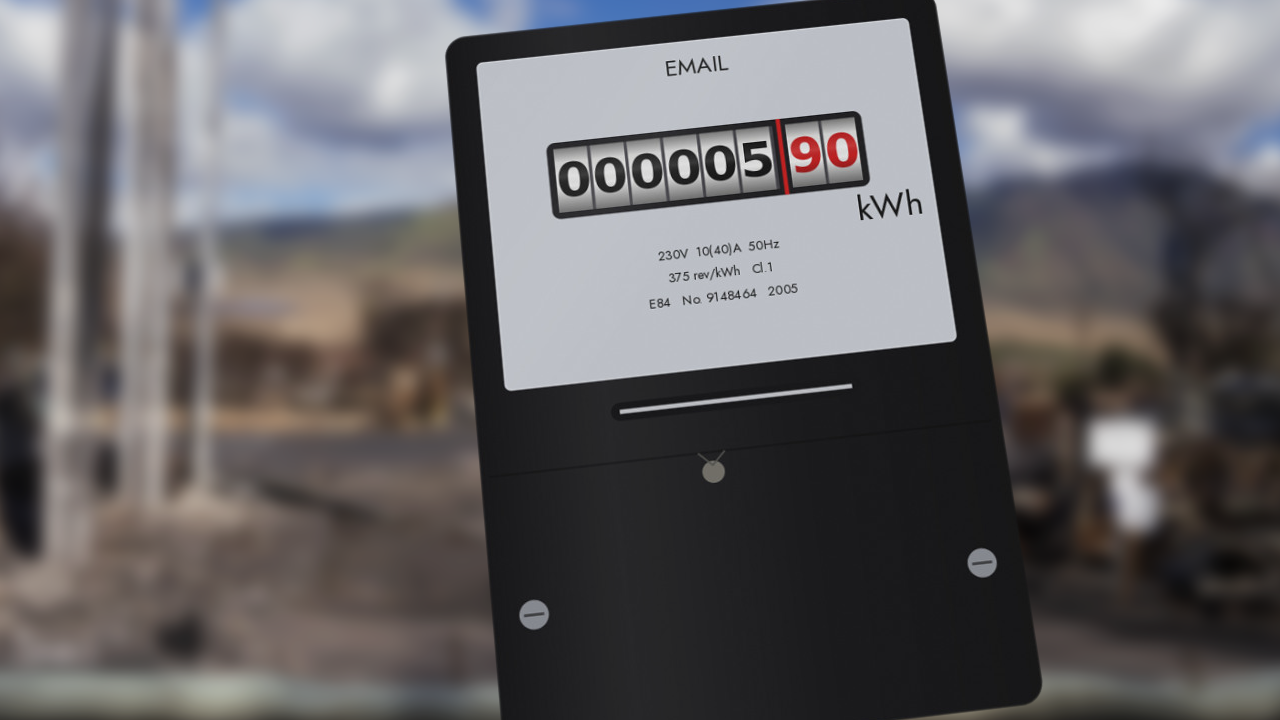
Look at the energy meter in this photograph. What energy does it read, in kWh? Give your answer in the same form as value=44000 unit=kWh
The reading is value=5.90 unit=kWh
